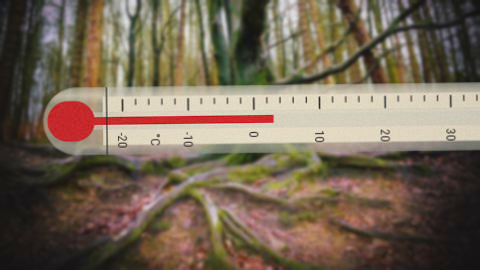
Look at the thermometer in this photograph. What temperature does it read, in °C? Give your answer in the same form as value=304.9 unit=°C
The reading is value=3 unit=°C
